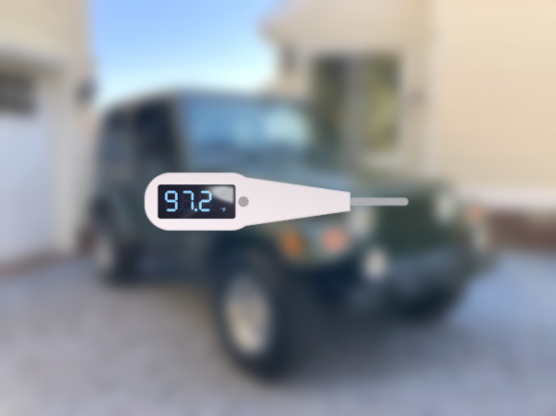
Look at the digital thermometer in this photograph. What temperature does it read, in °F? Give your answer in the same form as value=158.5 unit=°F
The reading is value=97.2 unit=°F
